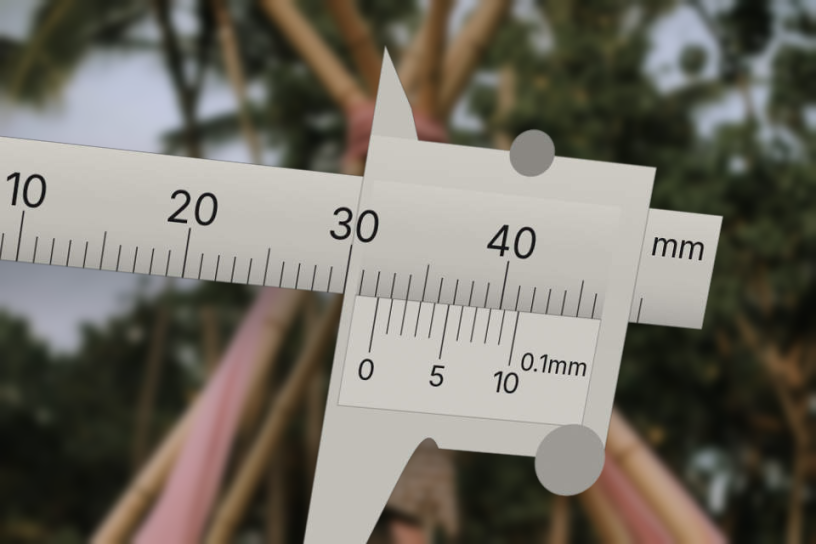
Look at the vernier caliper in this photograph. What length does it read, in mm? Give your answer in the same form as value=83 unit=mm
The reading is value=32.2 unit=mm
